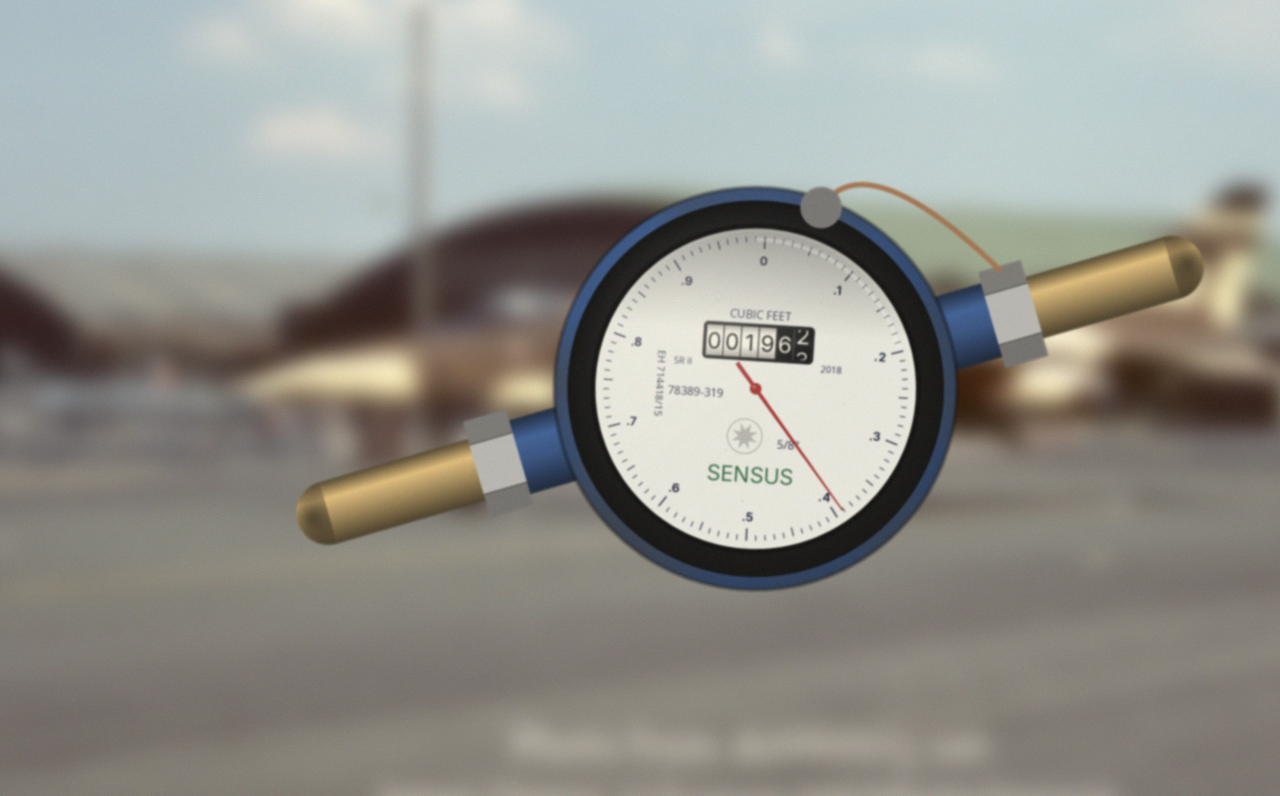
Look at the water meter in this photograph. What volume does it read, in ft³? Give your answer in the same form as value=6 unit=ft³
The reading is value=1962.39 unit=ft³
